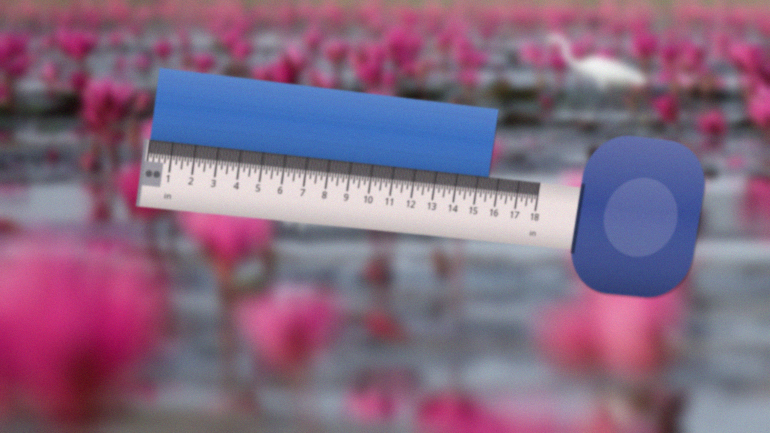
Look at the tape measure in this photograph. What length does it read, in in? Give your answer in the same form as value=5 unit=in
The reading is value=15.5 unit=in
